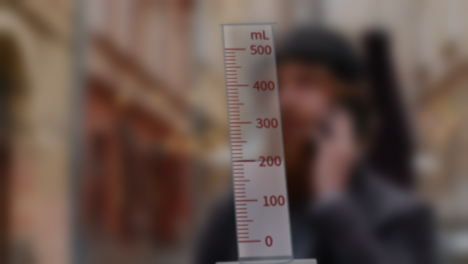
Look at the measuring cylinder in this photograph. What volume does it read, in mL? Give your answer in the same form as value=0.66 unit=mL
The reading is value=200 unit=mL
